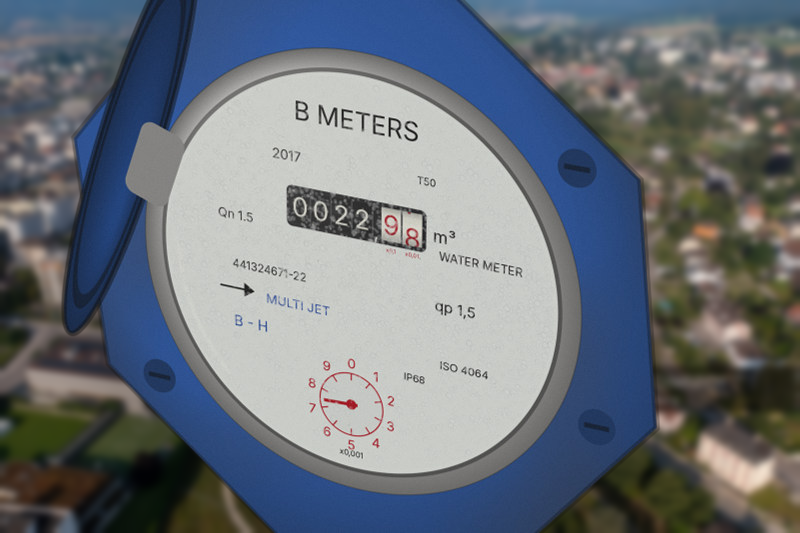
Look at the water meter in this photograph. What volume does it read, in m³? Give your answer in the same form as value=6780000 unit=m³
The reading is value=22.977 unit=m³
